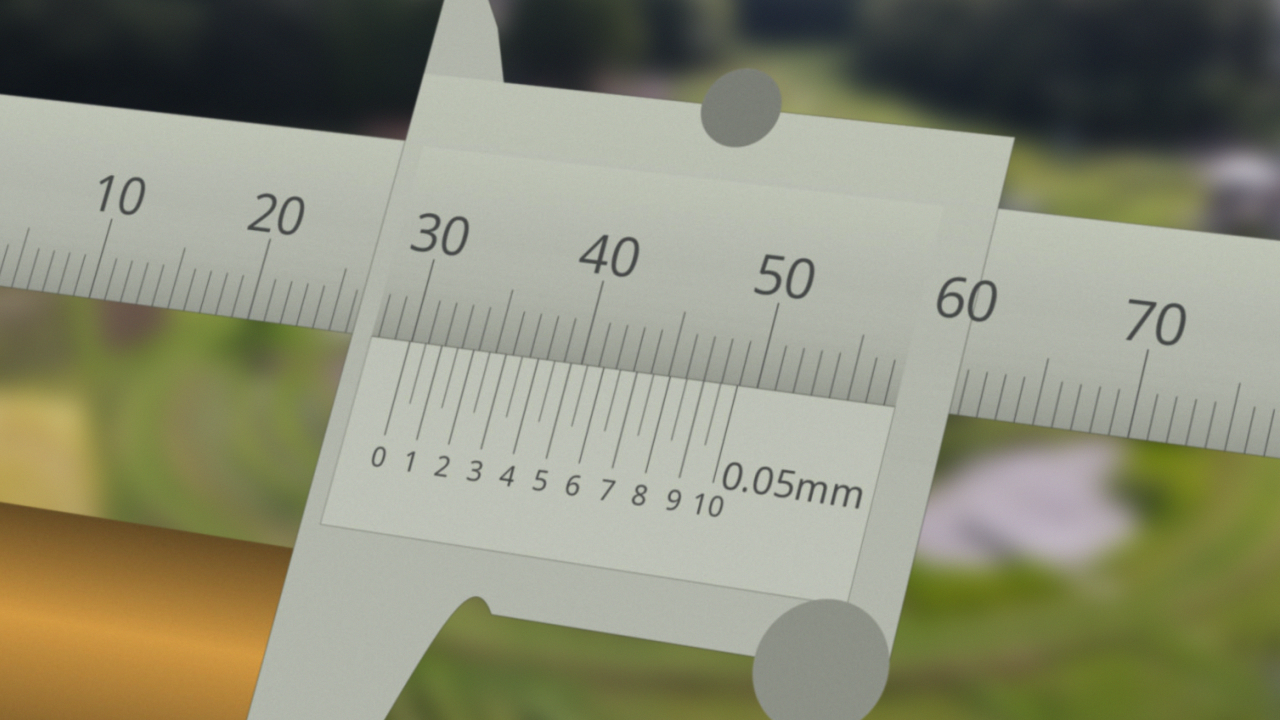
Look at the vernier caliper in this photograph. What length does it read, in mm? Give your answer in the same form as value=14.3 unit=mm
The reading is value=29.9 unit=mm
